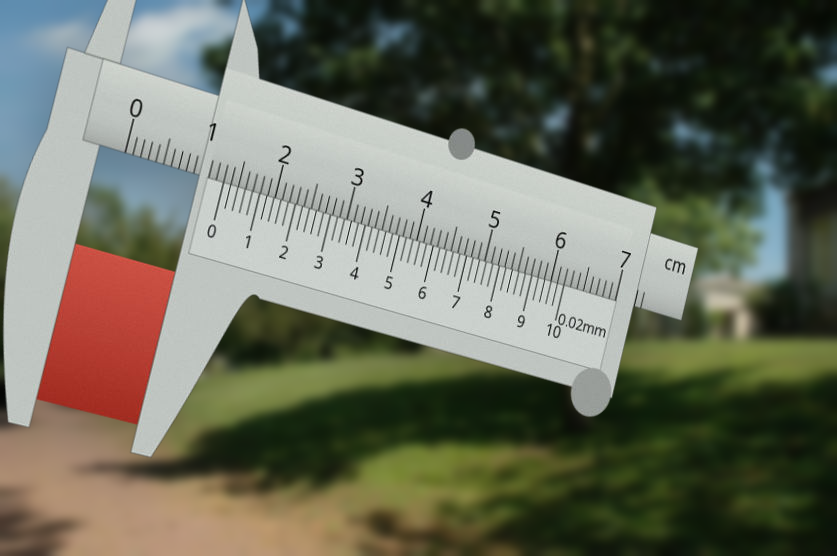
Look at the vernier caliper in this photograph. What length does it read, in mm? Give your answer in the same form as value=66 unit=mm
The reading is value=13.0 unit=mm
